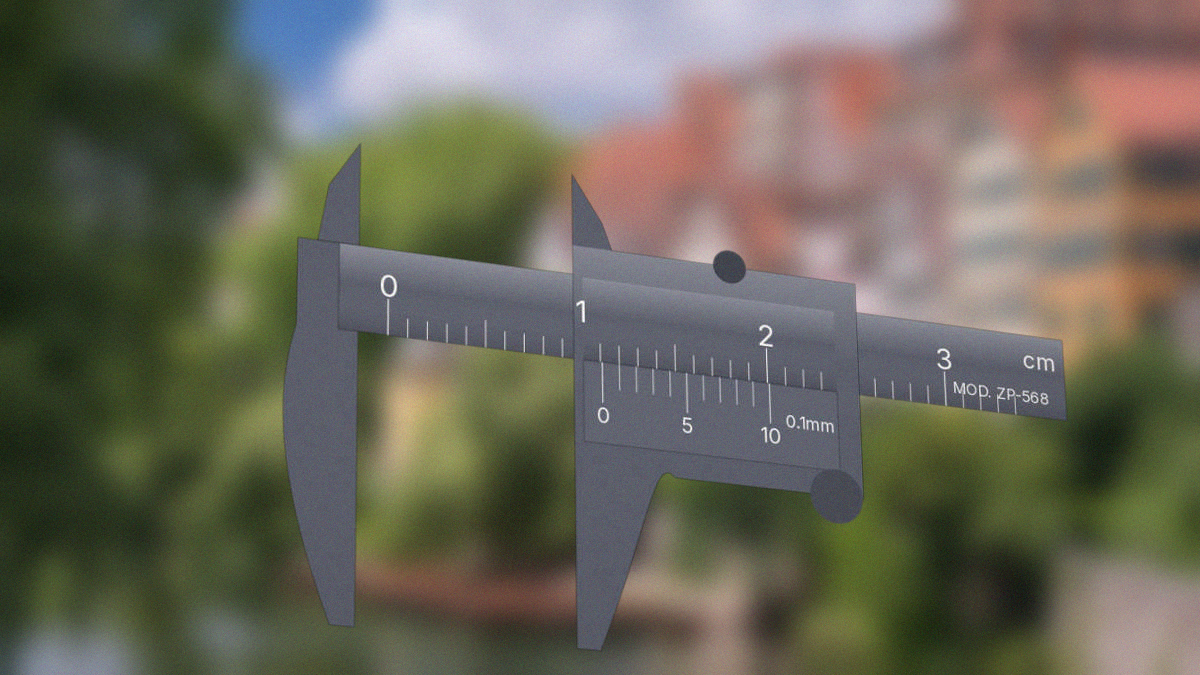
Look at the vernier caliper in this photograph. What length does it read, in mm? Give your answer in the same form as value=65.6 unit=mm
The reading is value=11.1 unit=mm
